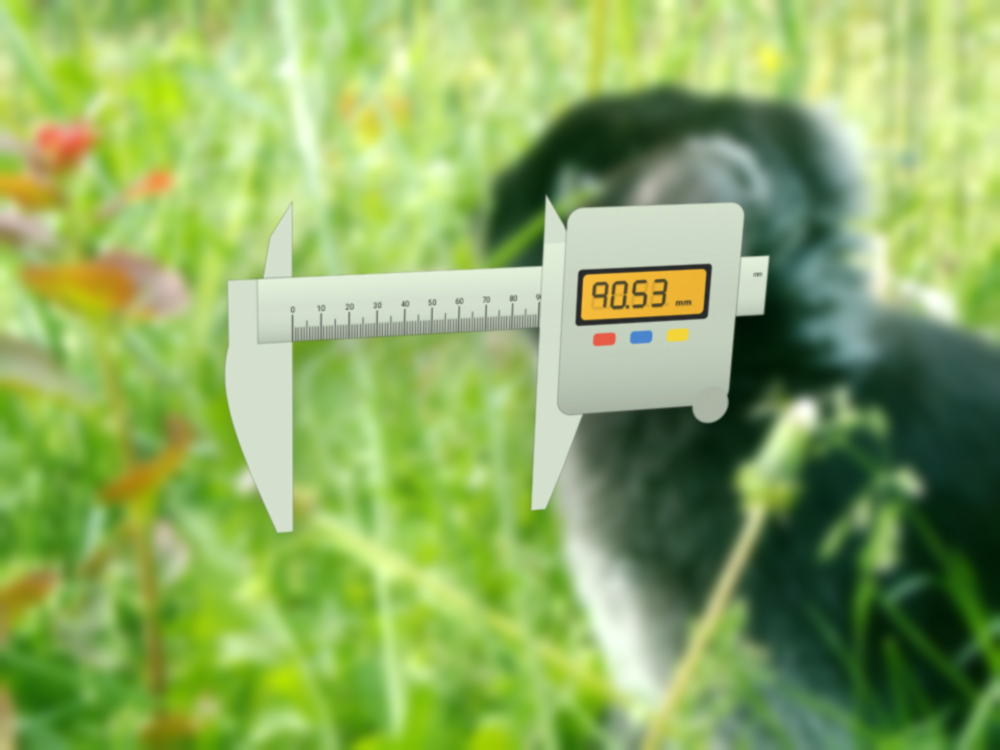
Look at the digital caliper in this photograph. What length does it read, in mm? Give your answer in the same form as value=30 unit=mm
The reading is value=90.53 unit=mm
